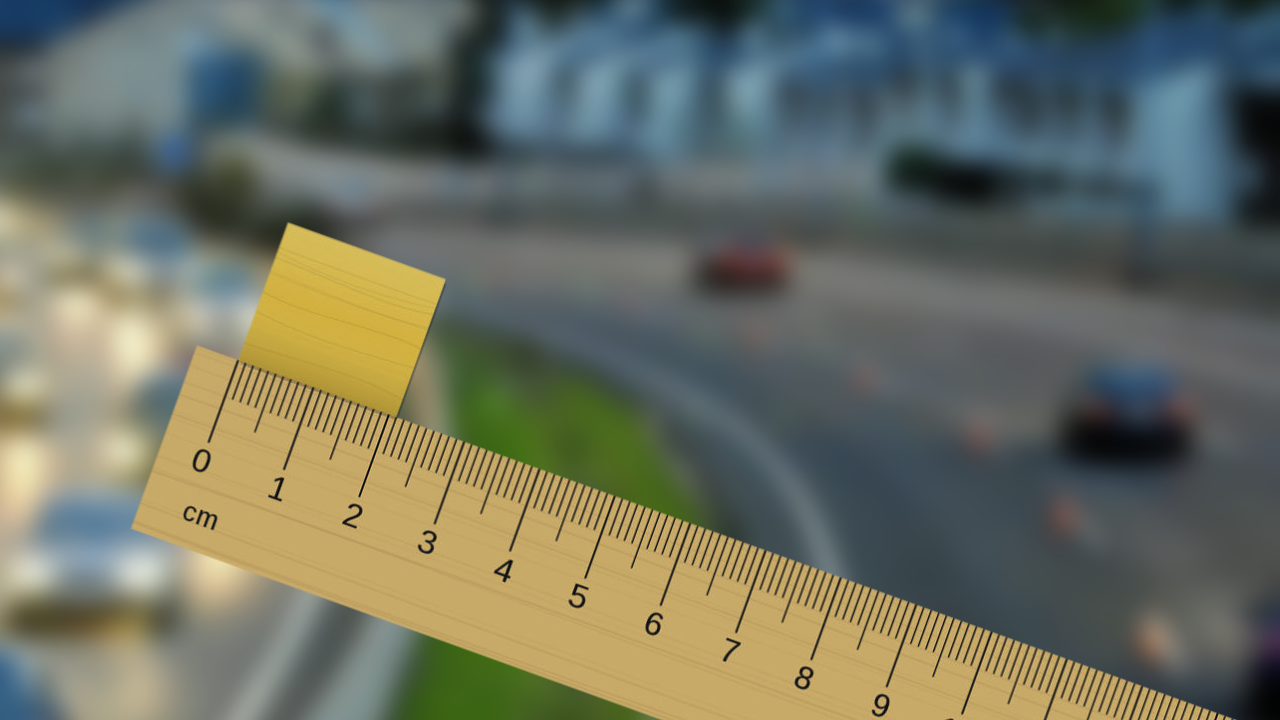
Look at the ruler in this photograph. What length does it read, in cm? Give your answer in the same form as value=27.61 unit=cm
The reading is value=2.1 unit=cm
